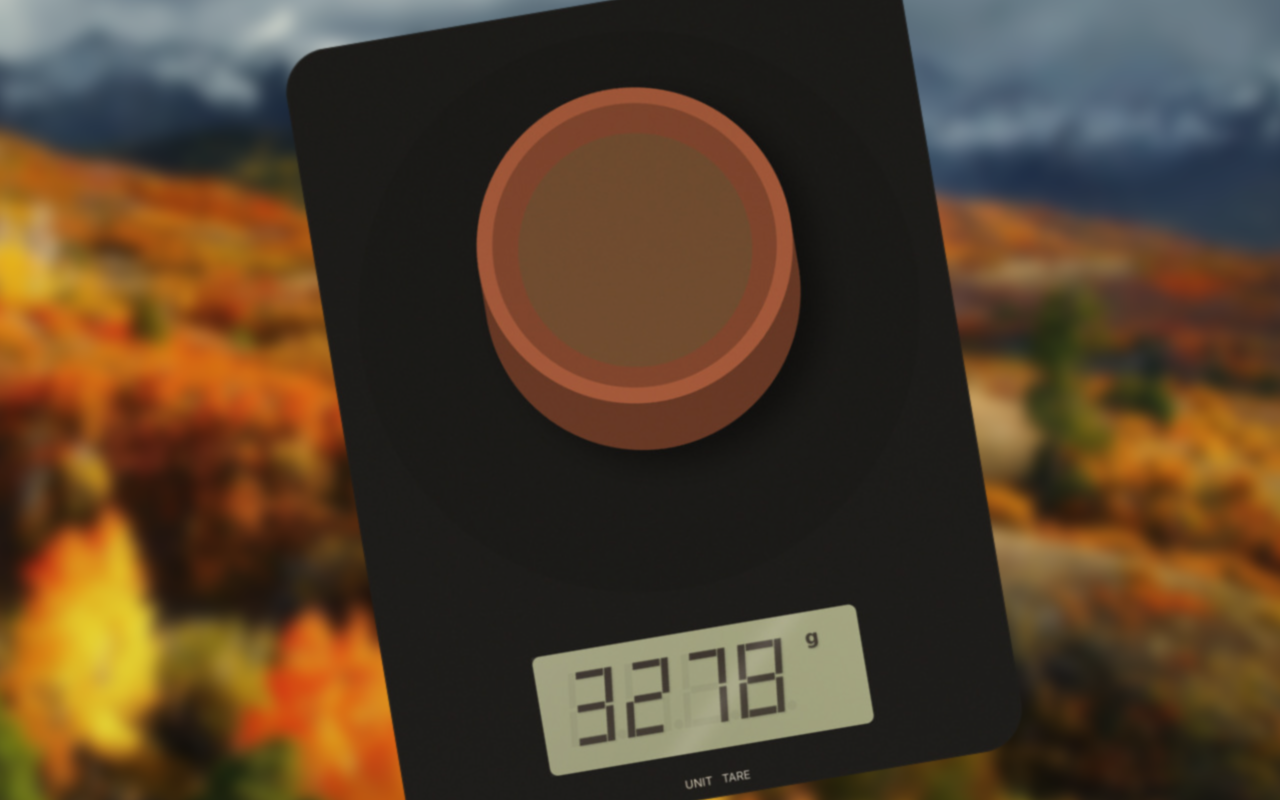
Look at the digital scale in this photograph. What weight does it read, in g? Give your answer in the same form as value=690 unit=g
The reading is value=3278 unit=g
